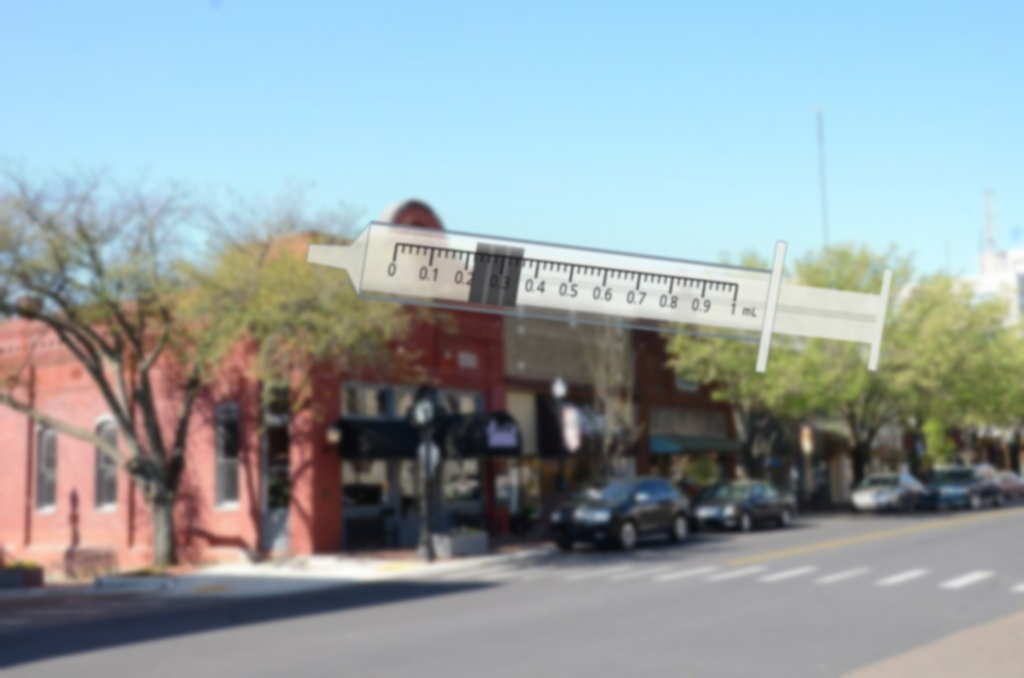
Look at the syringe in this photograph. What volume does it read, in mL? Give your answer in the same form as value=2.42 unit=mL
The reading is value=0.22 unit=mL
